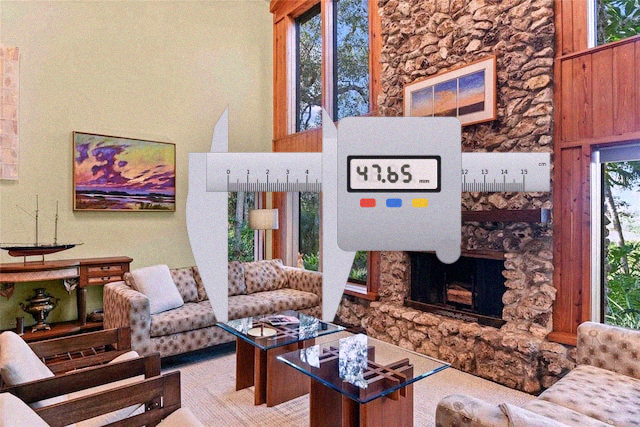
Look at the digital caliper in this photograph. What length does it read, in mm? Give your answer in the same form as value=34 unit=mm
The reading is value=47.65 unit=mm
